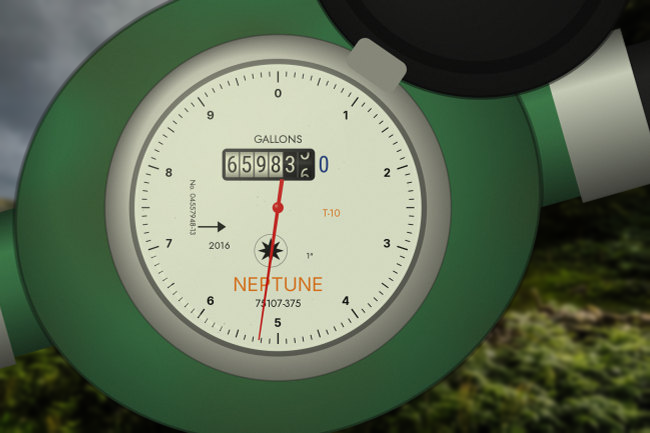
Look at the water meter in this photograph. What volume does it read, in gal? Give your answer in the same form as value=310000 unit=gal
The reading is value=6598355.2 unit=gal
